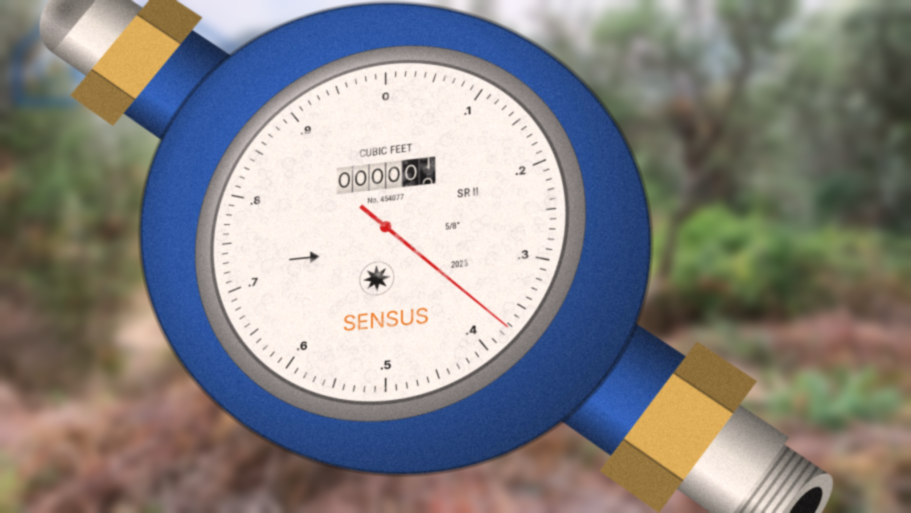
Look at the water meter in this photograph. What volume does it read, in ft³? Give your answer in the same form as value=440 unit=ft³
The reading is value=1.37 unit=ft³
